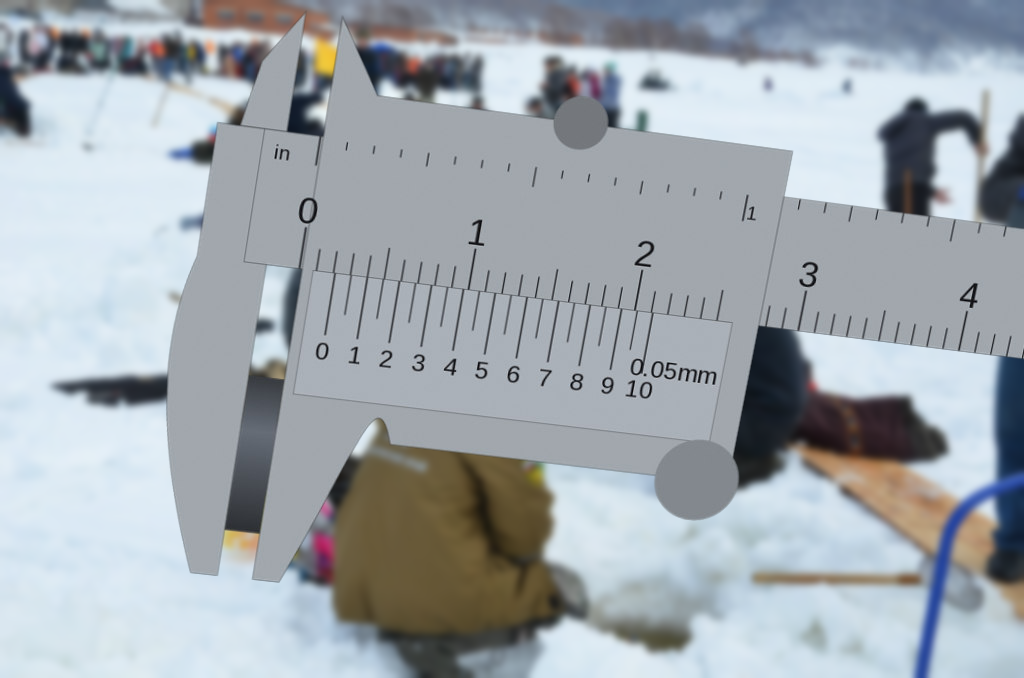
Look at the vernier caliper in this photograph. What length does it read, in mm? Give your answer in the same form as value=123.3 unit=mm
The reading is value=2.1 unit=mm
